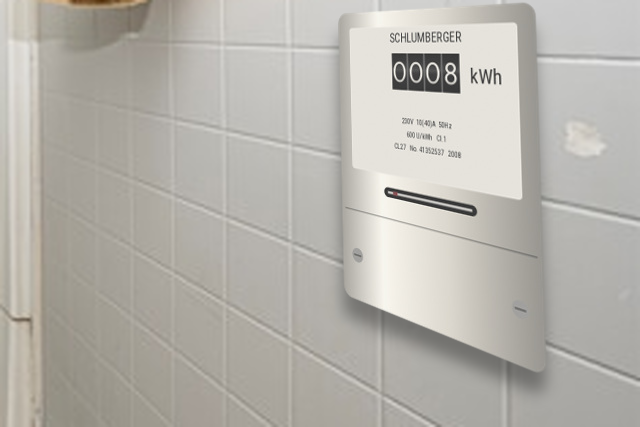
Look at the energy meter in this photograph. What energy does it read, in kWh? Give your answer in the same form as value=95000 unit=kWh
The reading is value=8 unit=kWh
